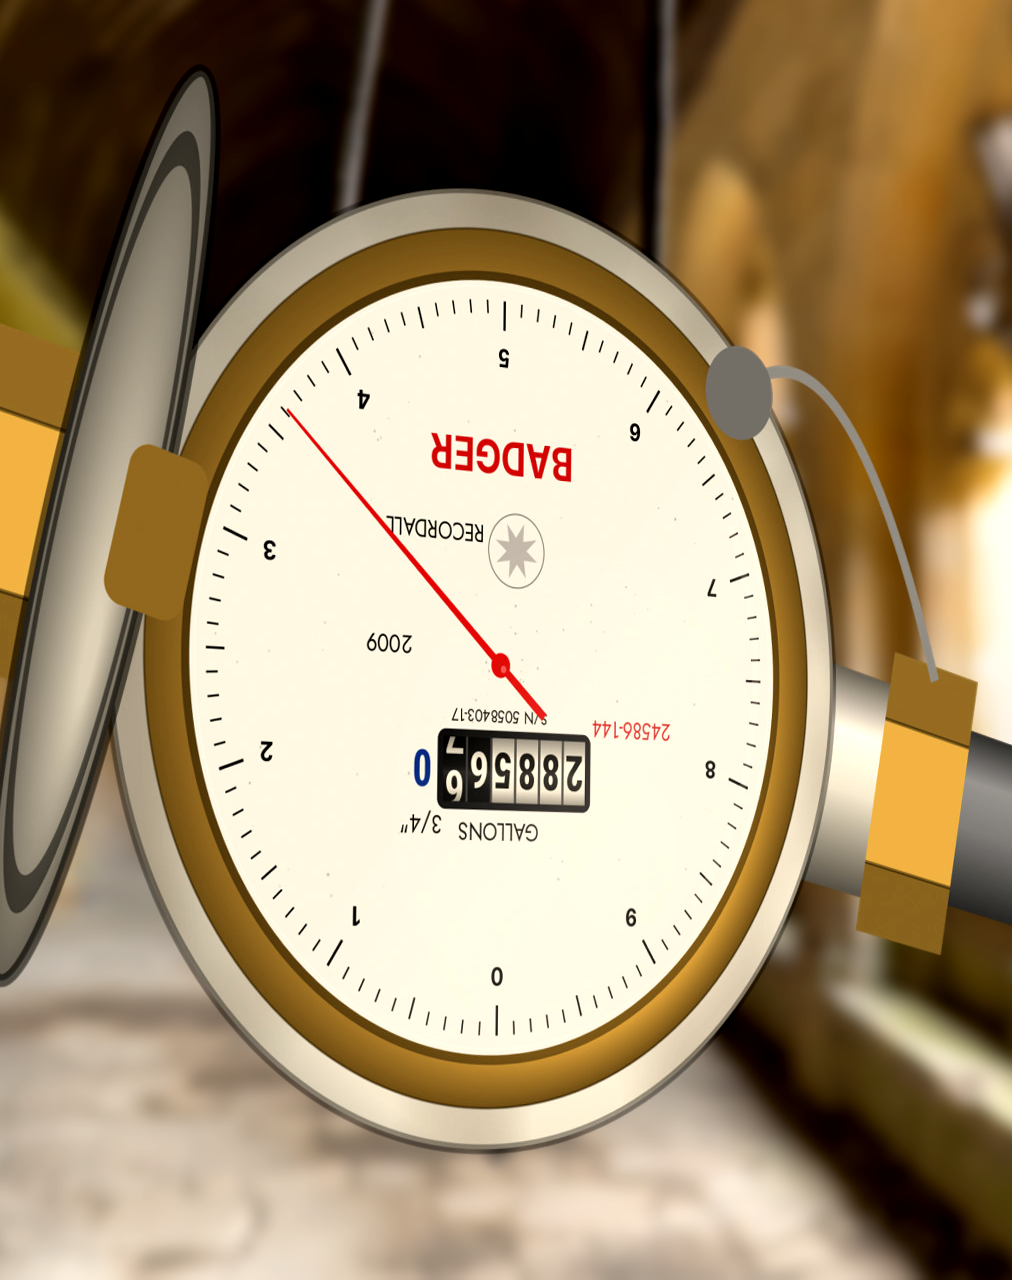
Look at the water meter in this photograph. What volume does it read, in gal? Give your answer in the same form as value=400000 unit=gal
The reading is value=2885663.6 unit=gal
